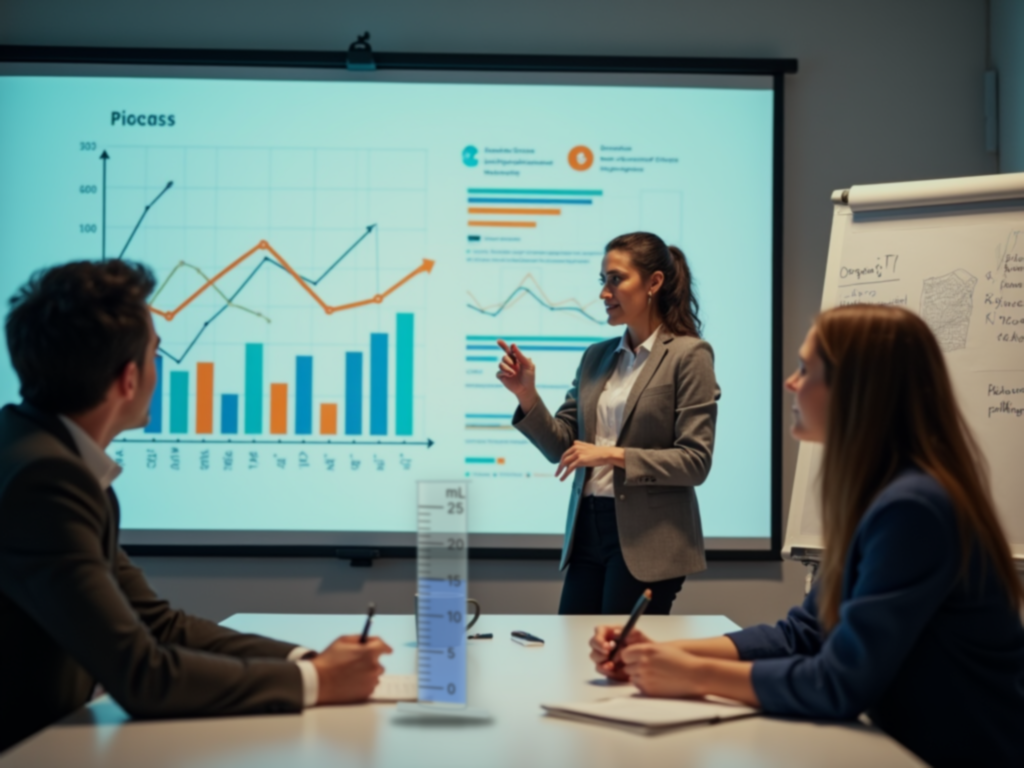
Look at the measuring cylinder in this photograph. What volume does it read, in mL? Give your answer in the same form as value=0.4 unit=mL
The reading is value=15 unit=mL
